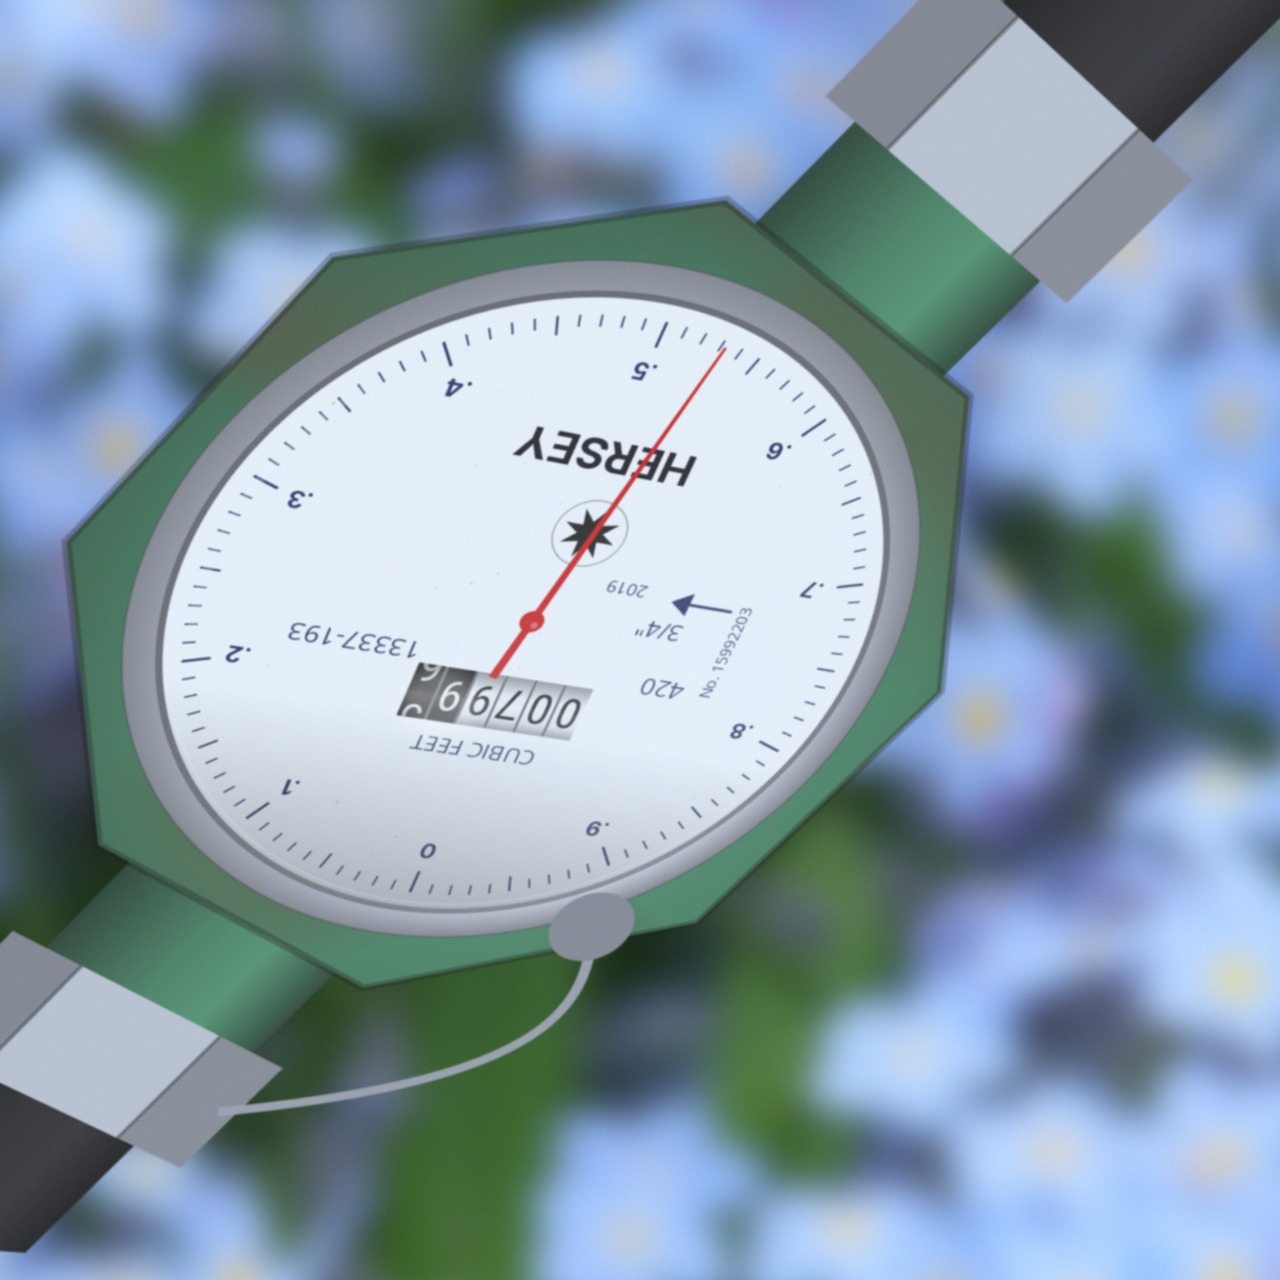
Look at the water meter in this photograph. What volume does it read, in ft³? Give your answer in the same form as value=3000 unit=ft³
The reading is value=7995.53 unit=ft³
